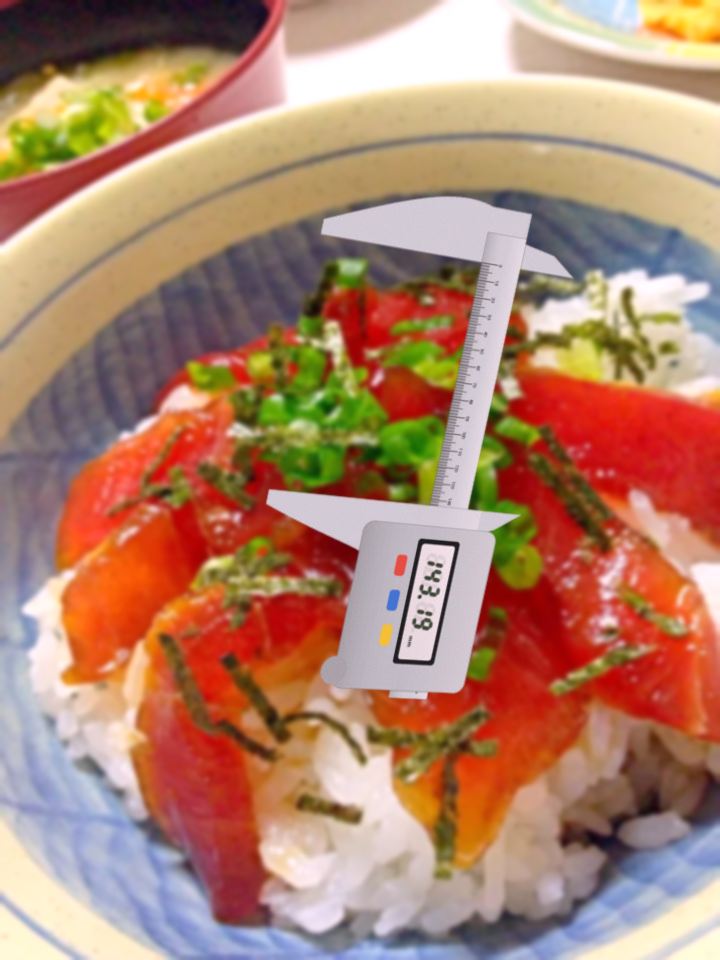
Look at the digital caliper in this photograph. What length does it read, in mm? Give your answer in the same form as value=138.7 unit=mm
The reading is value=143.19 unit=mm
